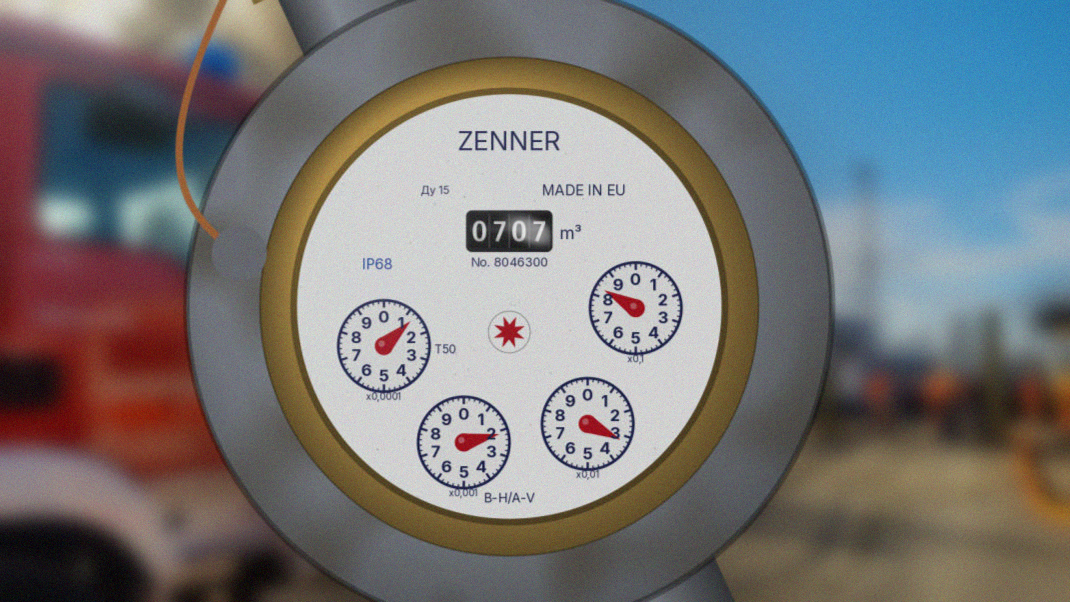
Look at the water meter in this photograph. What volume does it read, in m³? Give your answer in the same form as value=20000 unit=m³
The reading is value=707.8321 unit=m³
